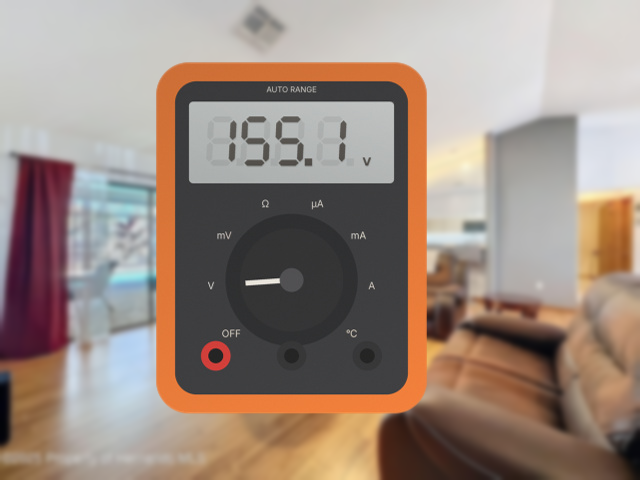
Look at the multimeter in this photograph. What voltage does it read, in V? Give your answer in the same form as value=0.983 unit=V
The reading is value=155.1 unit=V
